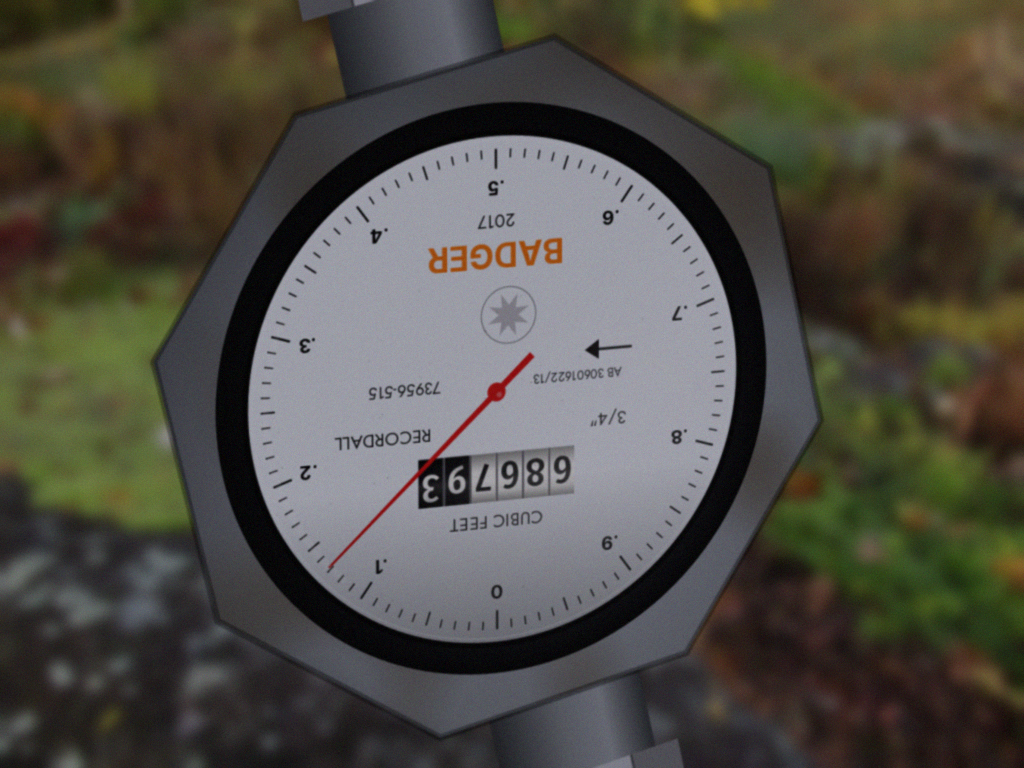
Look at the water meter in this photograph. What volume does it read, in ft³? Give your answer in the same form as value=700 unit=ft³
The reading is value=686793.13 unit=ft³
